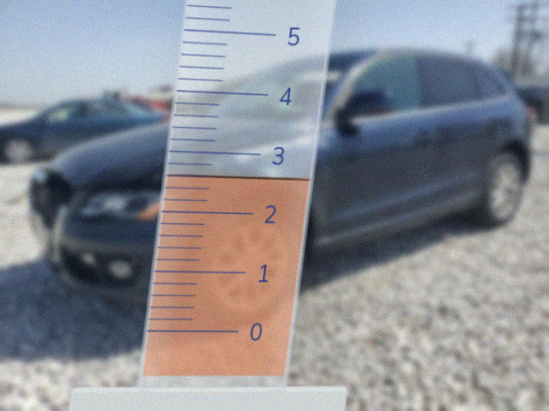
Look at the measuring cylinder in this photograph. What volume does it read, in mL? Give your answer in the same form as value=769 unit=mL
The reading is value=2.6 unit=mL
